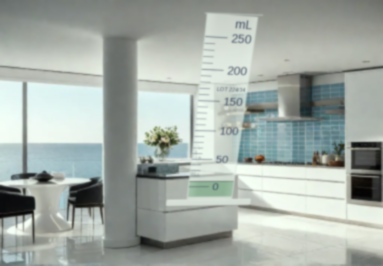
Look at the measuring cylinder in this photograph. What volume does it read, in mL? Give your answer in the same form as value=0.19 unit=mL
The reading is value=10 unit=mL
